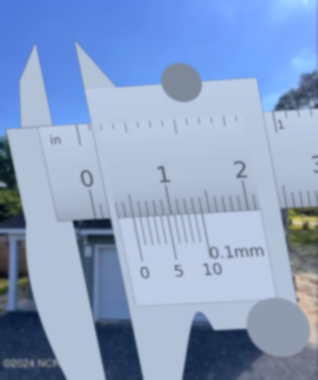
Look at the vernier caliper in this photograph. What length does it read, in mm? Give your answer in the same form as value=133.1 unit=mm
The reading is value=5.0 unit=mm
